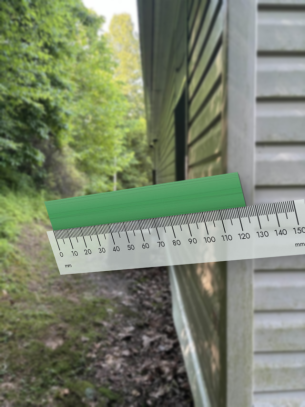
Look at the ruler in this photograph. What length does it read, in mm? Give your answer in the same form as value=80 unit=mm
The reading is value=125 unit=mm
